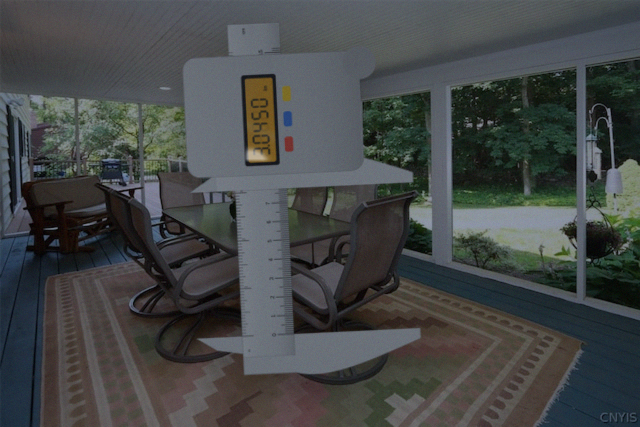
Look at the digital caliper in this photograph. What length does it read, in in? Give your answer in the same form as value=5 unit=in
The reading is value=3.0450 unit=in
